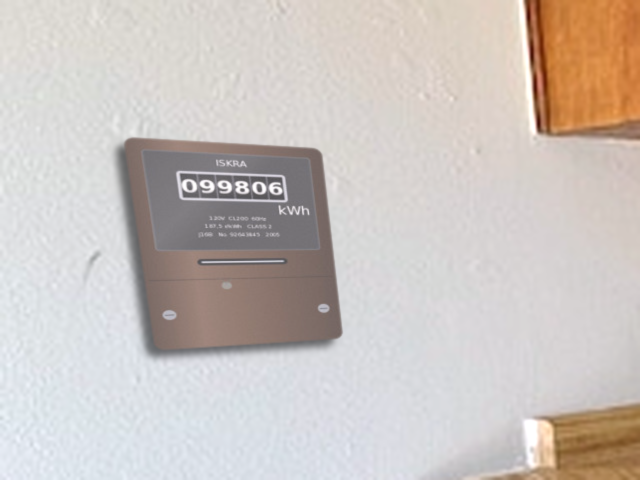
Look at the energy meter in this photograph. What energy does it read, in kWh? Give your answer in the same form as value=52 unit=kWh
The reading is value=99806 unit=kWh
